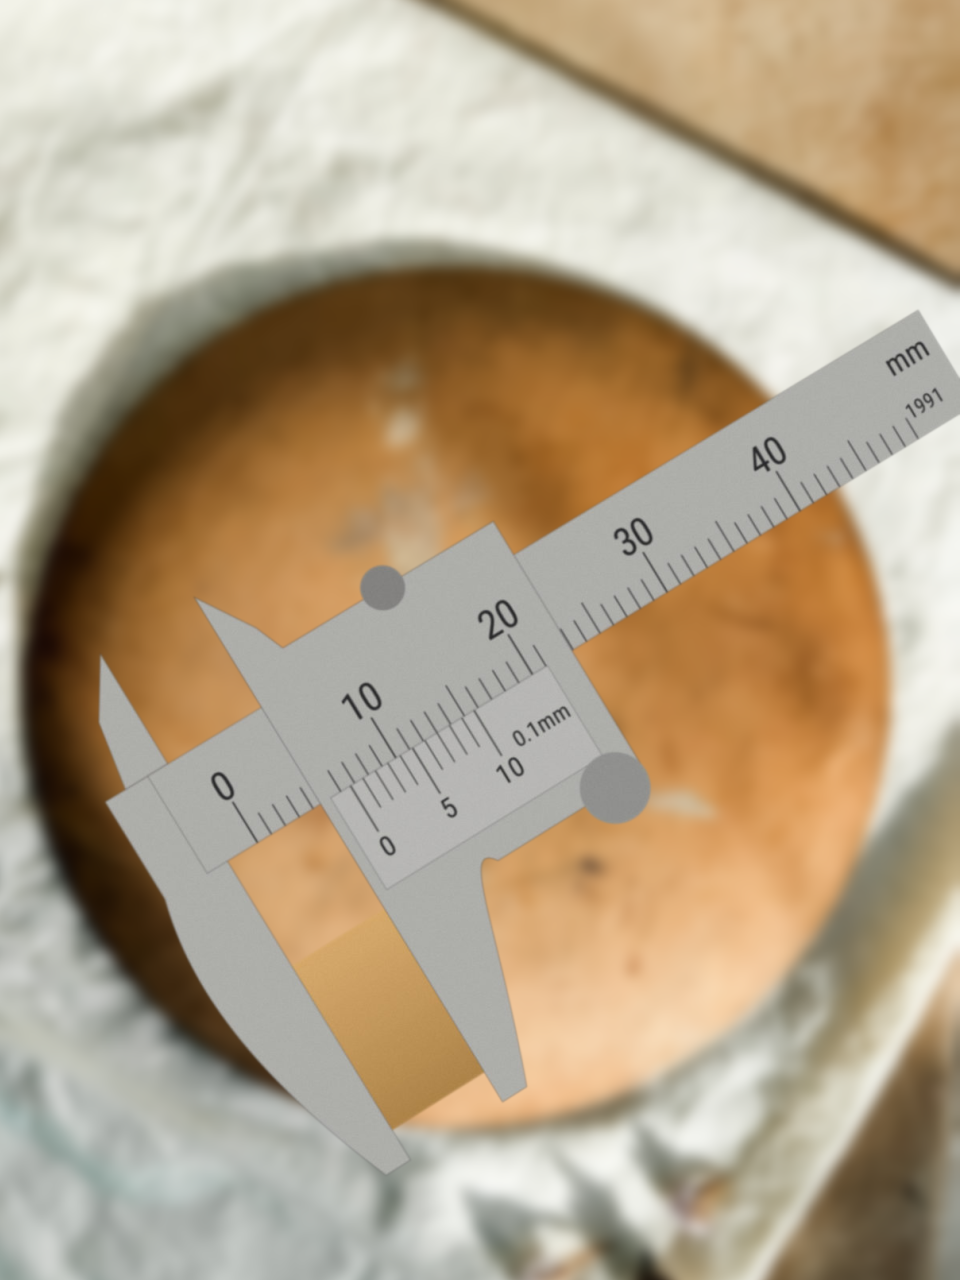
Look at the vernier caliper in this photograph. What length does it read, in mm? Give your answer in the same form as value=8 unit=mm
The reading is value=6.7 unit=mm
